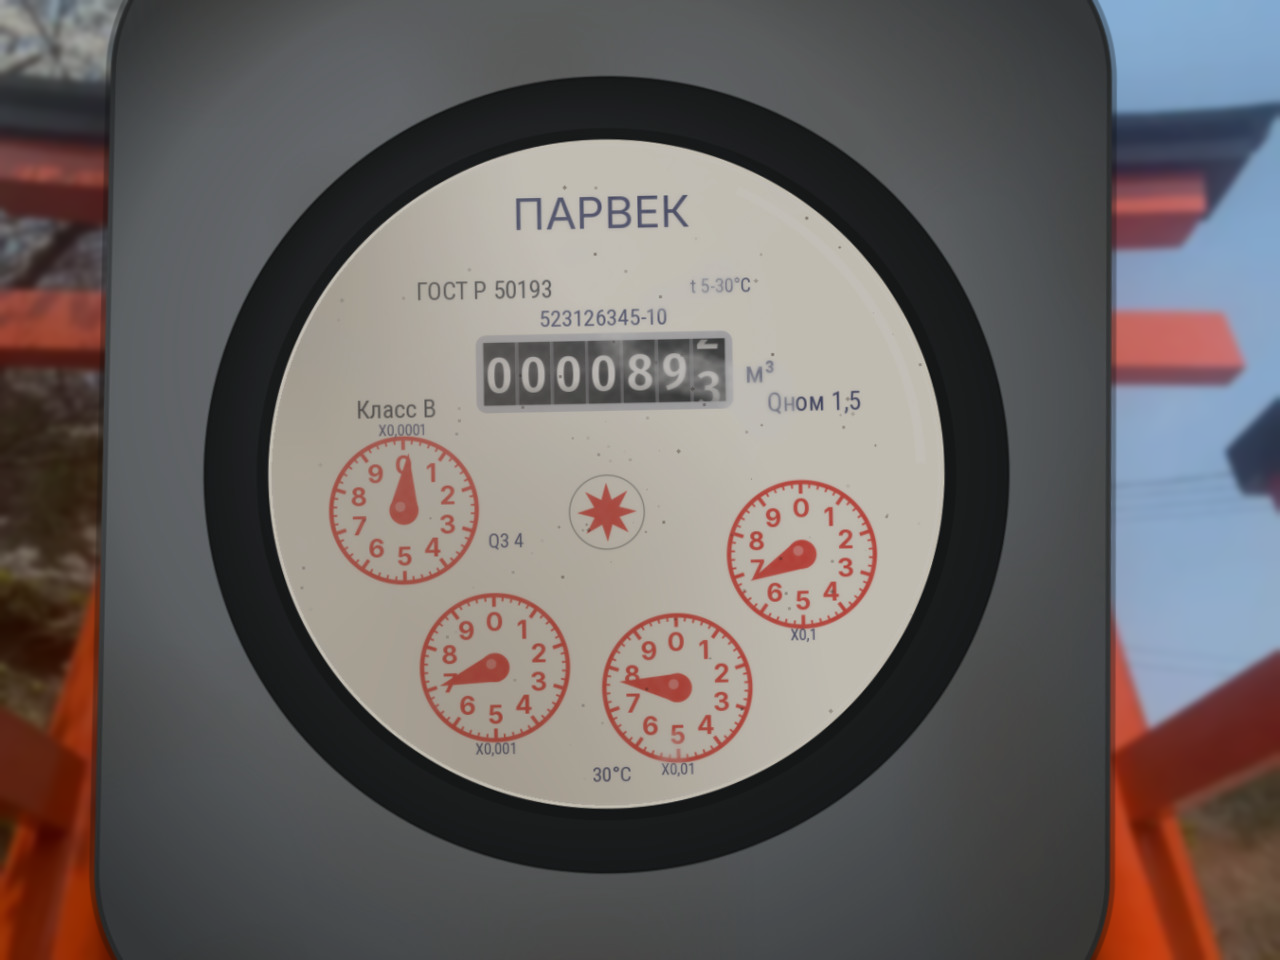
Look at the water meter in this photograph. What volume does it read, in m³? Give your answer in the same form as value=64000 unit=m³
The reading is value=892.6770 unit=m³
